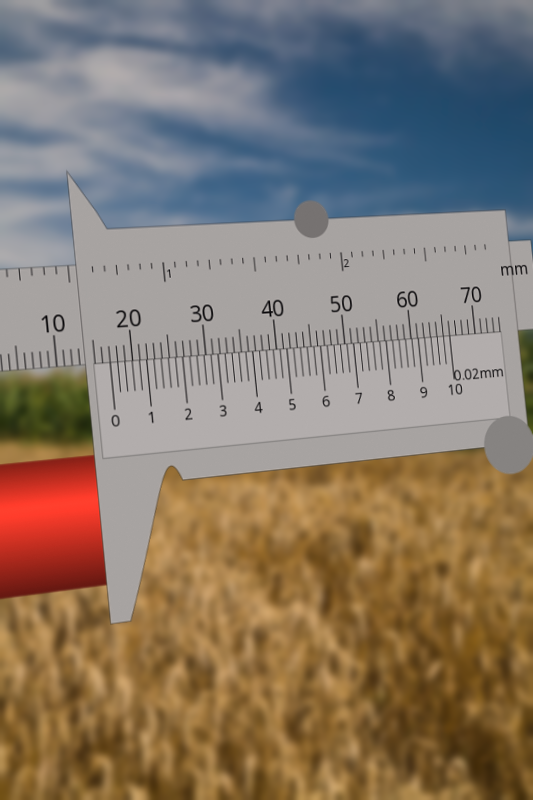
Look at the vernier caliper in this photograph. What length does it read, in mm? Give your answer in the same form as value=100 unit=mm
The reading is value=17.0 unit=mm
